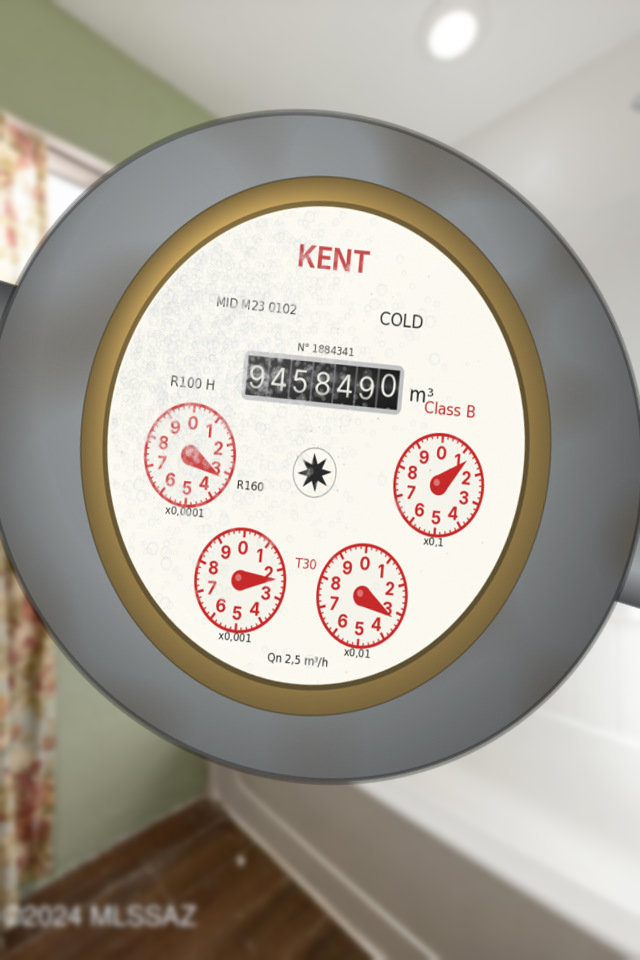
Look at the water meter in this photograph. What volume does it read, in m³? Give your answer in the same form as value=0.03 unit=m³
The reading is value=9458490.1323 unit=m³
